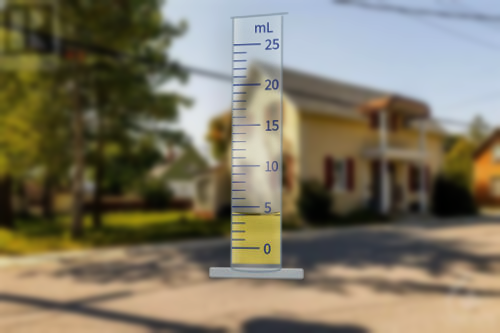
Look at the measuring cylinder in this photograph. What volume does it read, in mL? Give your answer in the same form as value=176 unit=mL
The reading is value=4 unit=mL
